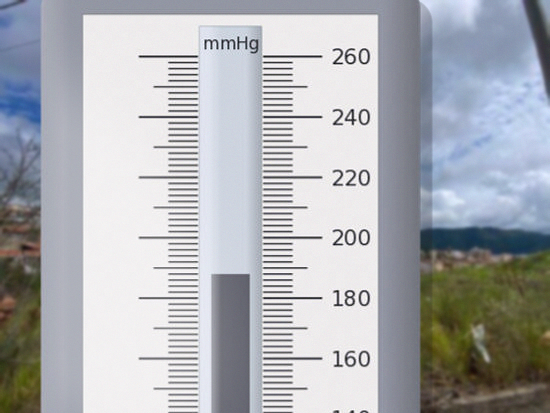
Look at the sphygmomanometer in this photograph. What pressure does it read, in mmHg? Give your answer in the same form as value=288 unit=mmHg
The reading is value=188 unit=mmHg
